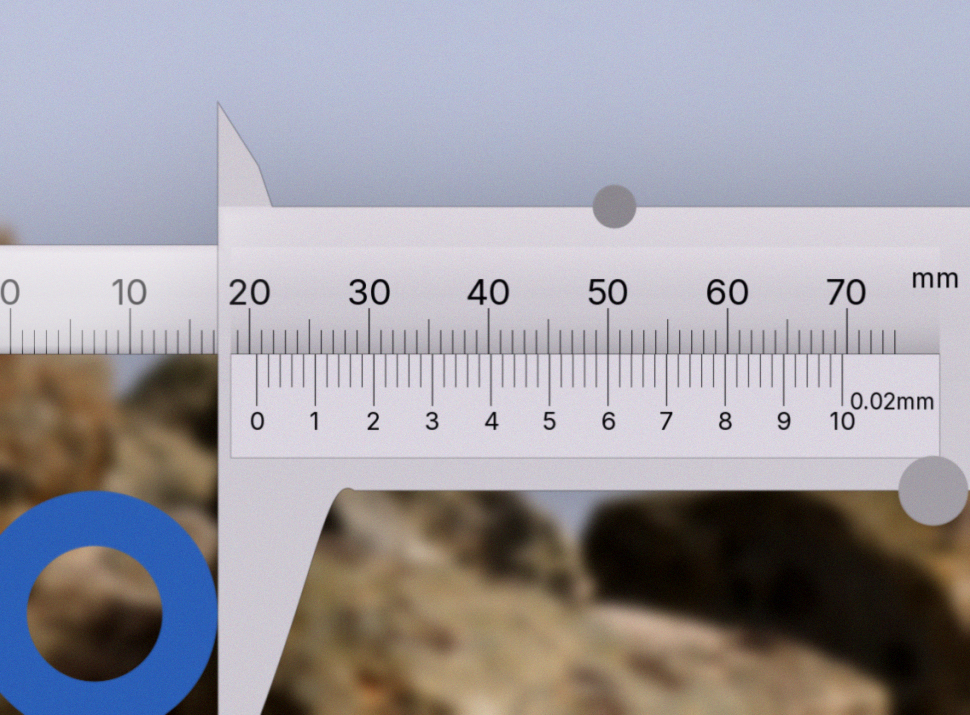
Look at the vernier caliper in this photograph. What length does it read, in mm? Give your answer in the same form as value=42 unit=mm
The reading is value=20.6 unit=mm
